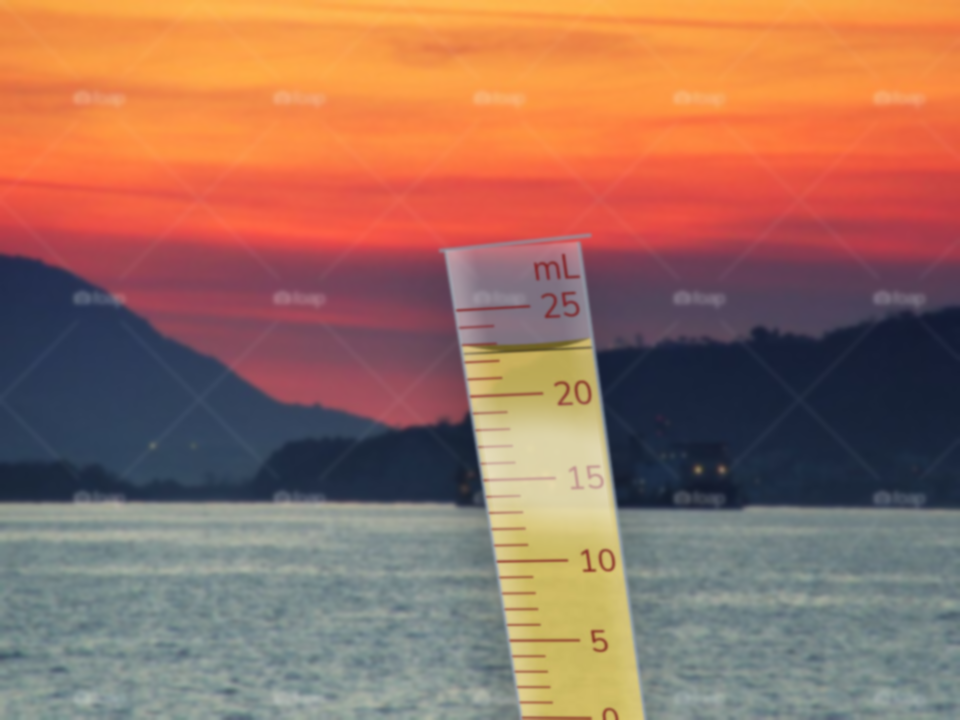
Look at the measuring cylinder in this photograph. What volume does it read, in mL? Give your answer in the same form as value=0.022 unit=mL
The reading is value=22.5 unit=mL
